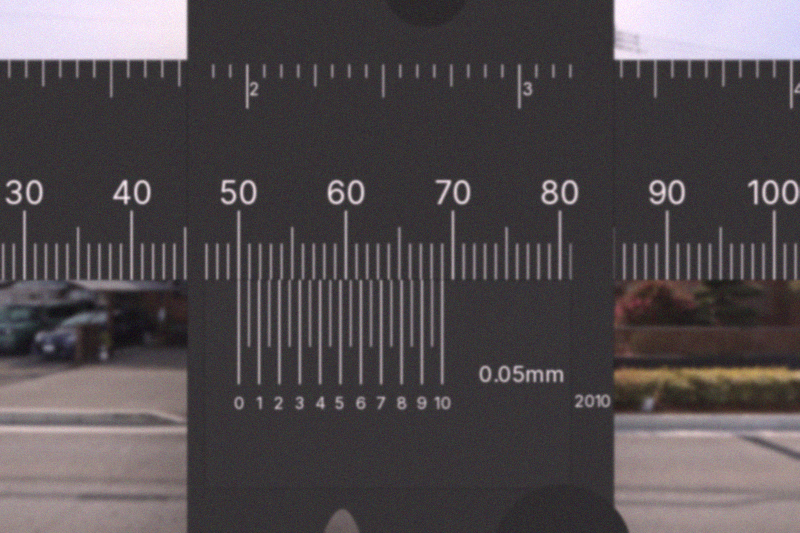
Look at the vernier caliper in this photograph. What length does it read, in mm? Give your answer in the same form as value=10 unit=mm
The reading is value=50.0 unit=mm
